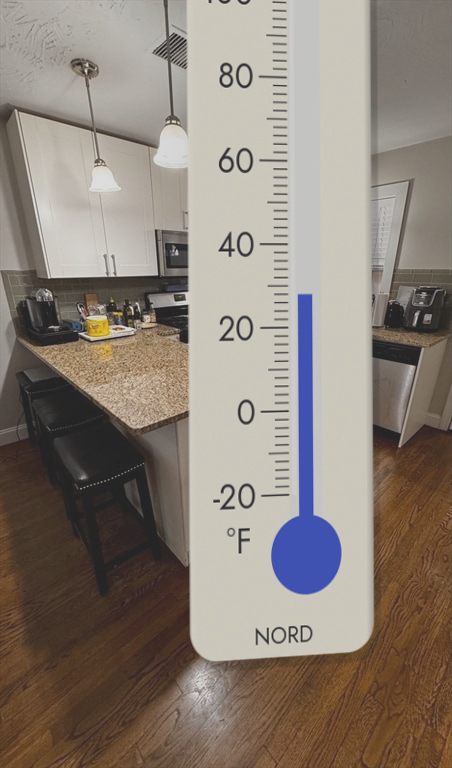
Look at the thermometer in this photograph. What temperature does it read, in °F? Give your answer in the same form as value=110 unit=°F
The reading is value=28 unit=°F
